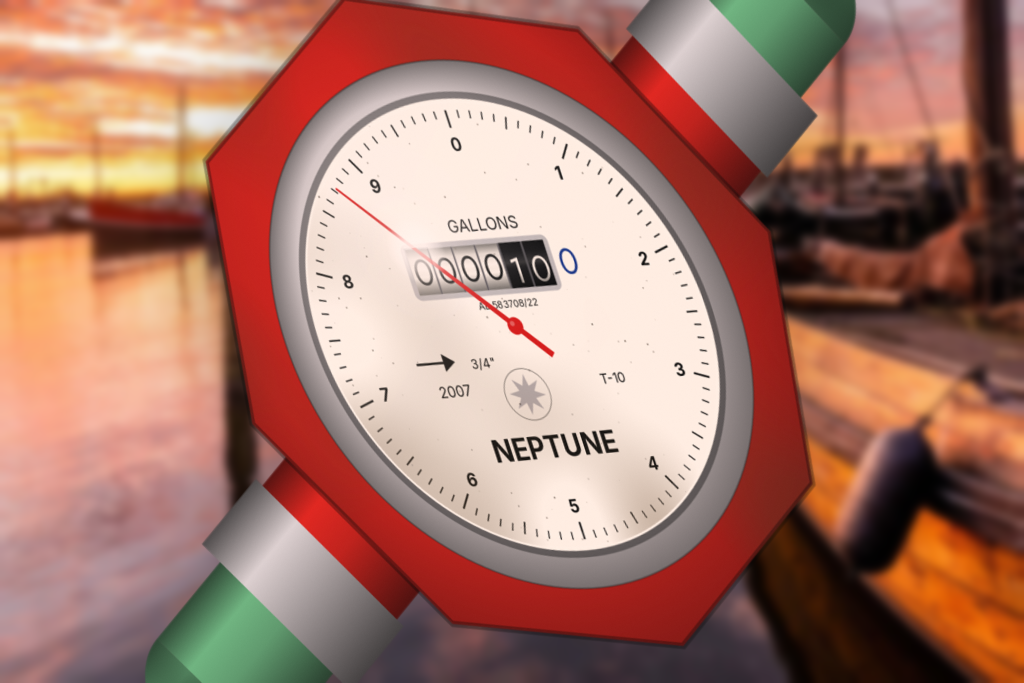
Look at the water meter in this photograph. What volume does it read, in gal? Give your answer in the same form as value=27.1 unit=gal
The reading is value=98.7 unit=gal
